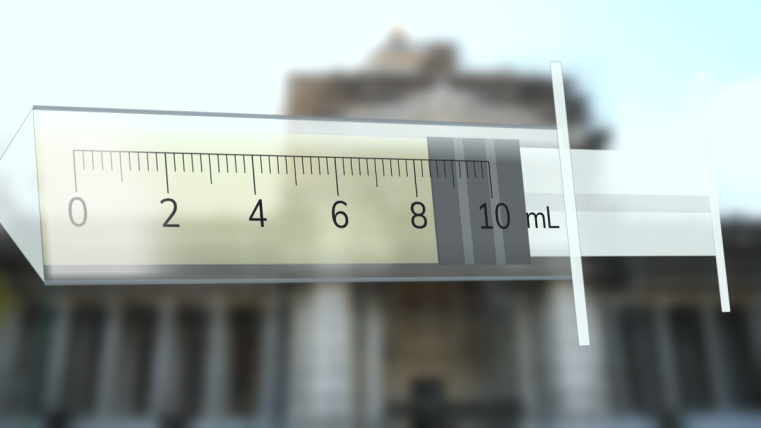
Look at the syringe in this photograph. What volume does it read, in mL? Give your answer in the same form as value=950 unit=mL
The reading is value=8.4 unit=mL
